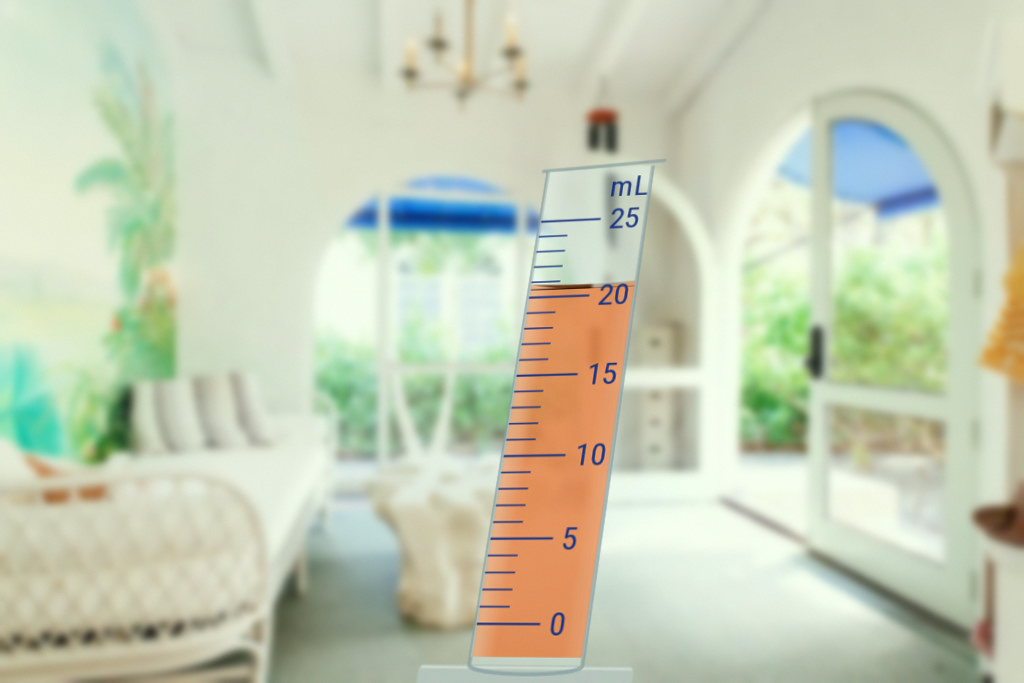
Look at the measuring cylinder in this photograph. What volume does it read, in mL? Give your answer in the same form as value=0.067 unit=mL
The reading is value=20.5 unit=mL
